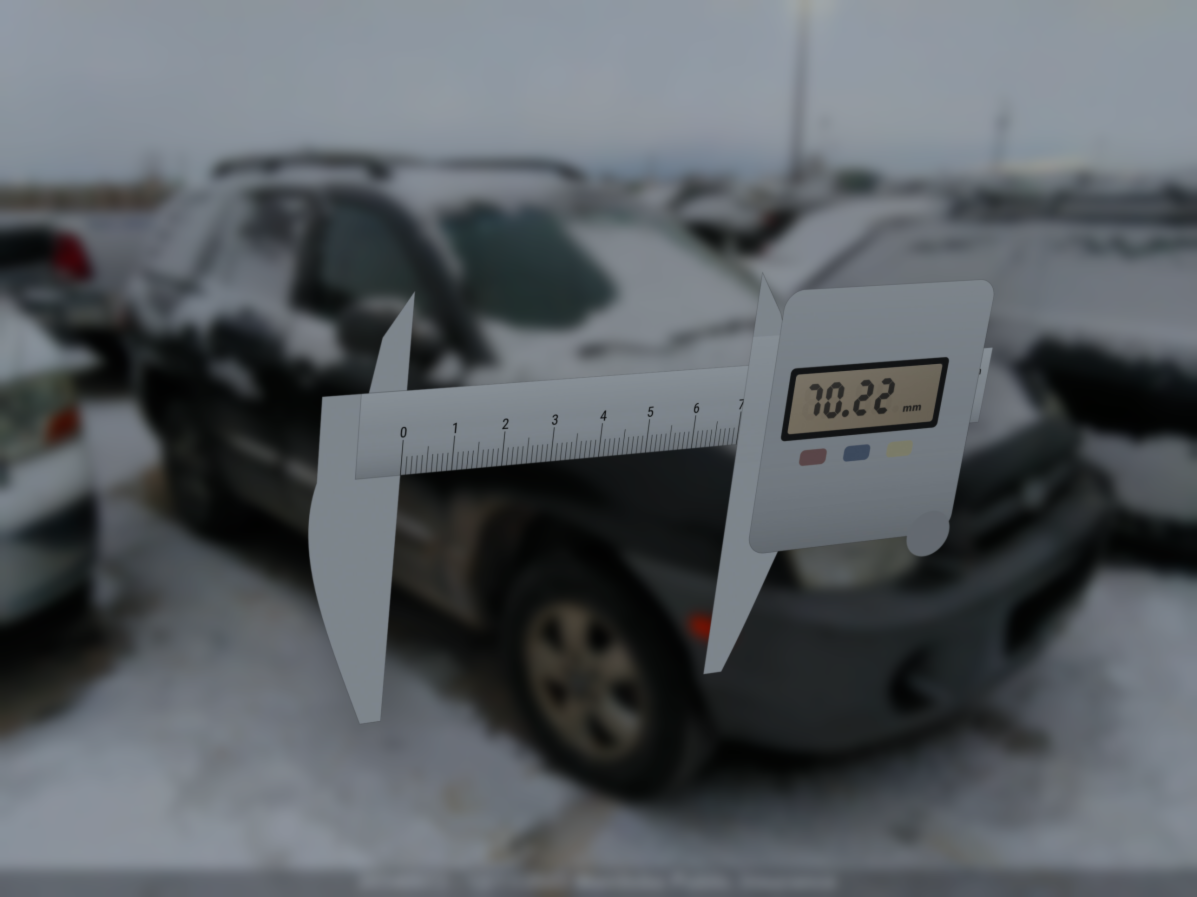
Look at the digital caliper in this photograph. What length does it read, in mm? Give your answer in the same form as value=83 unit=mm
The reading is value=70.22 unit=mm
